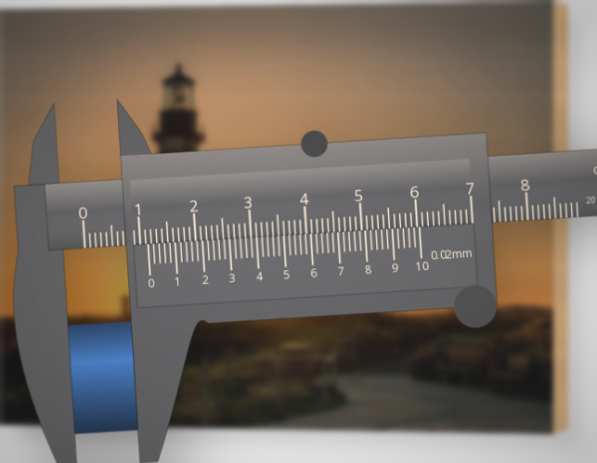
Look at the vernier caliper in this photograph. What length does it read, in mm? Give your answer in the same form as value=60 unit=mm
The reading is value=11.4 unit=mm
